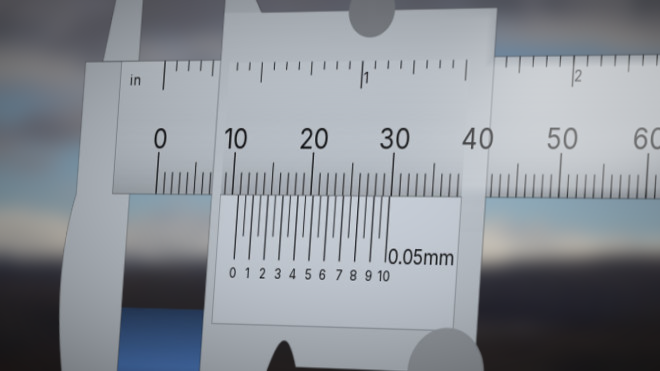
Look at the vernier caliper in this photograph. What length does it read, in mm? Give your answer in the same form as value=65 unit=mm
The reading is value=10.8 unit=mm
